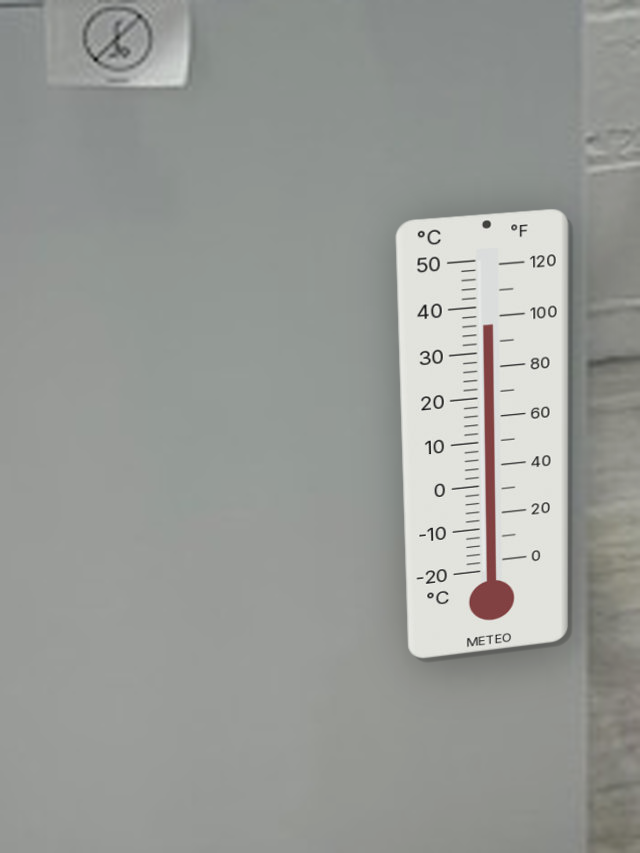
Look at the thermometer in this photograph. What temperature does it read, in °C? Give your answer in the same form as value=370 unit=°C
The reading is value=36 unit=°C
